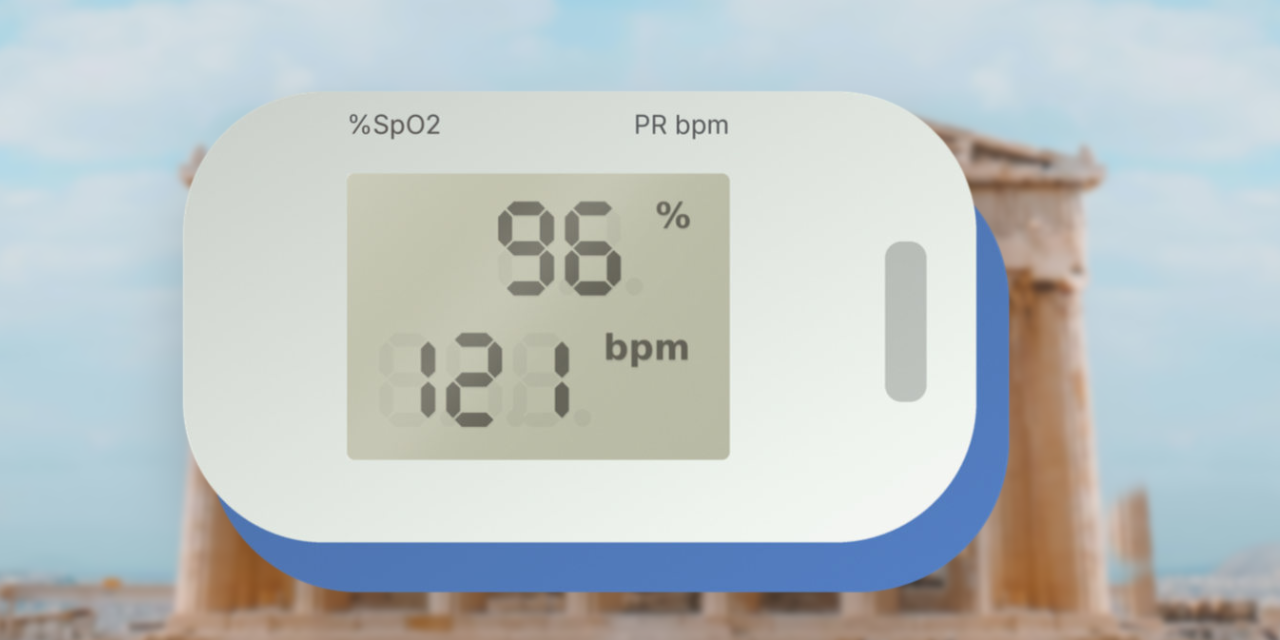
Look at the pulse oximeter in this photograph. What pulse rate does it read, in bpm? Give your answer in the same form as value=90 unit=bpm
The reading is value=121 unit=bpm
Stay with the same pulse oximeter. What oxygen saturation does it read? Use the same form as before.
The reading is value=96 unit=%
